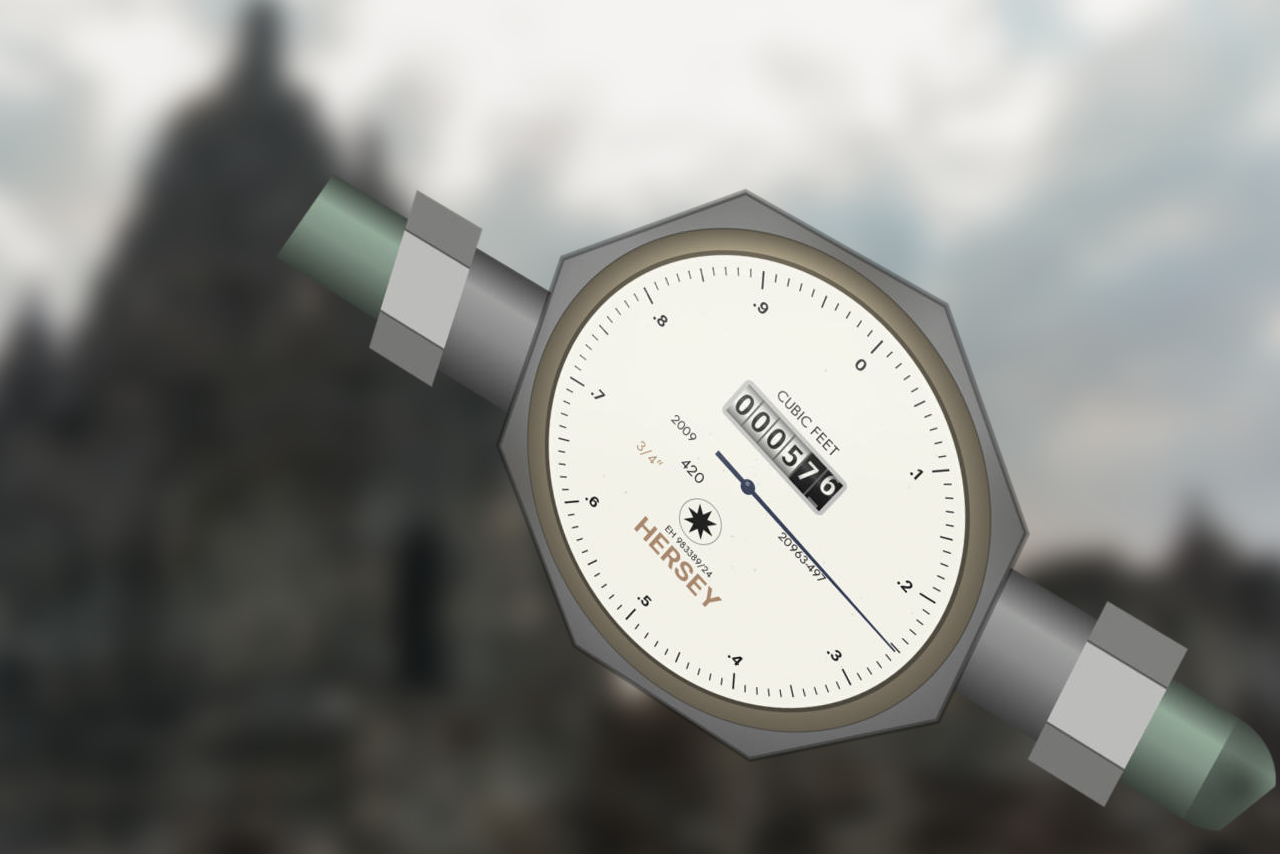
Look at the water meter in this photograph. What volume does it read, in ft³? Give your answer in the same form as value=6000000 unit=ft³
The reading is value=576.25 unit=ft³
